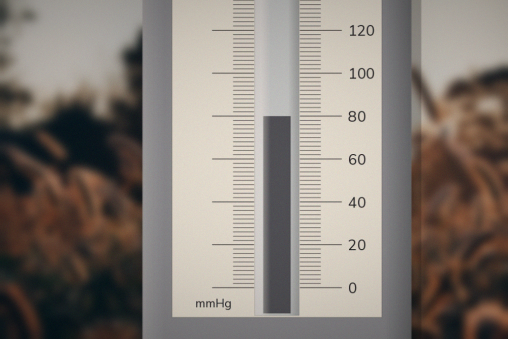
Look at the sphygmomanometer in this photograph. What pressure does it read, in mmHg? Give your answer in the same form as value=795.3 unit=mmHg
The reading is value=80 unit=mmHg
